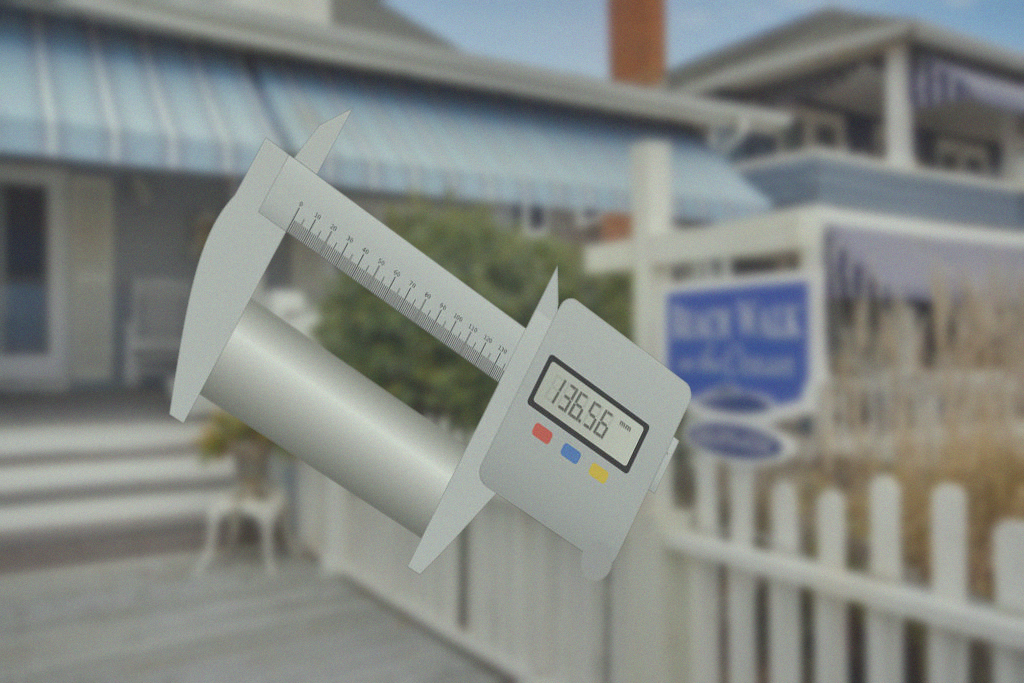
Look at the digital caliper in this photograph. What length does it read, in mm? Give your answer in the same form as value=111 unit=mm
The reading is value=136.56 unit=mm
